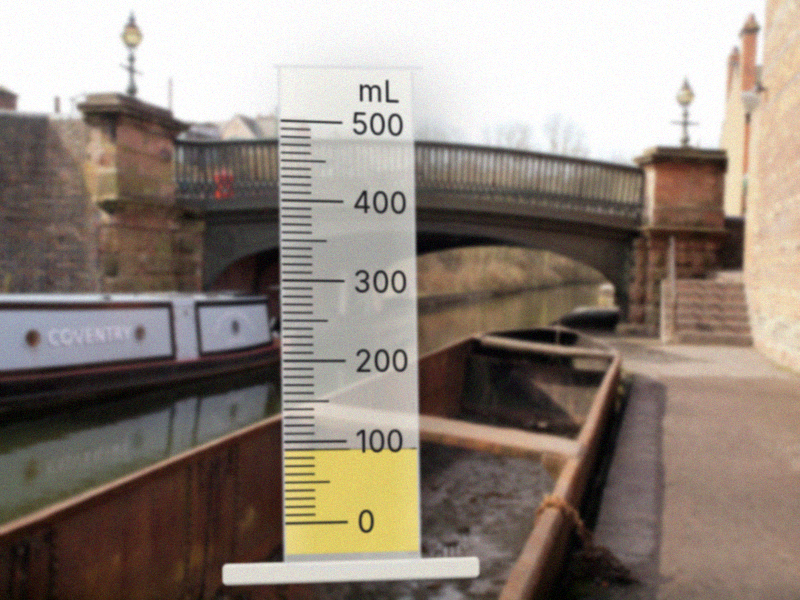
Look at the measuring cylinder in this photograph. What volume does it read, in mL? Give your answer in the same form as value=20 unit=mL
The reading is value=90 unit=mL
